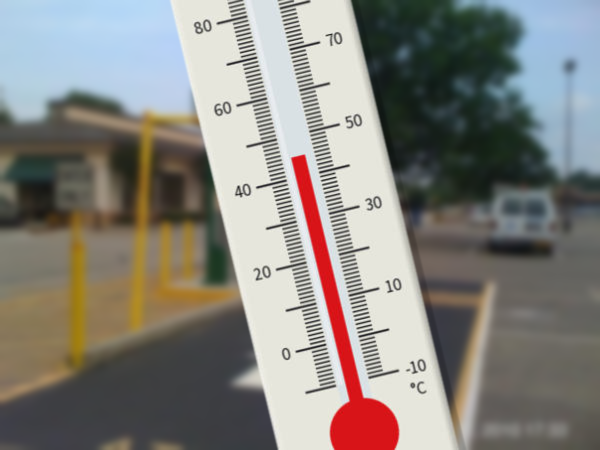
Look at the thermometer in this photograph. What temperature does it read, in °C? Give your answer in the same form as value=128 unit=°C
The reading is value=45 unit=°C
